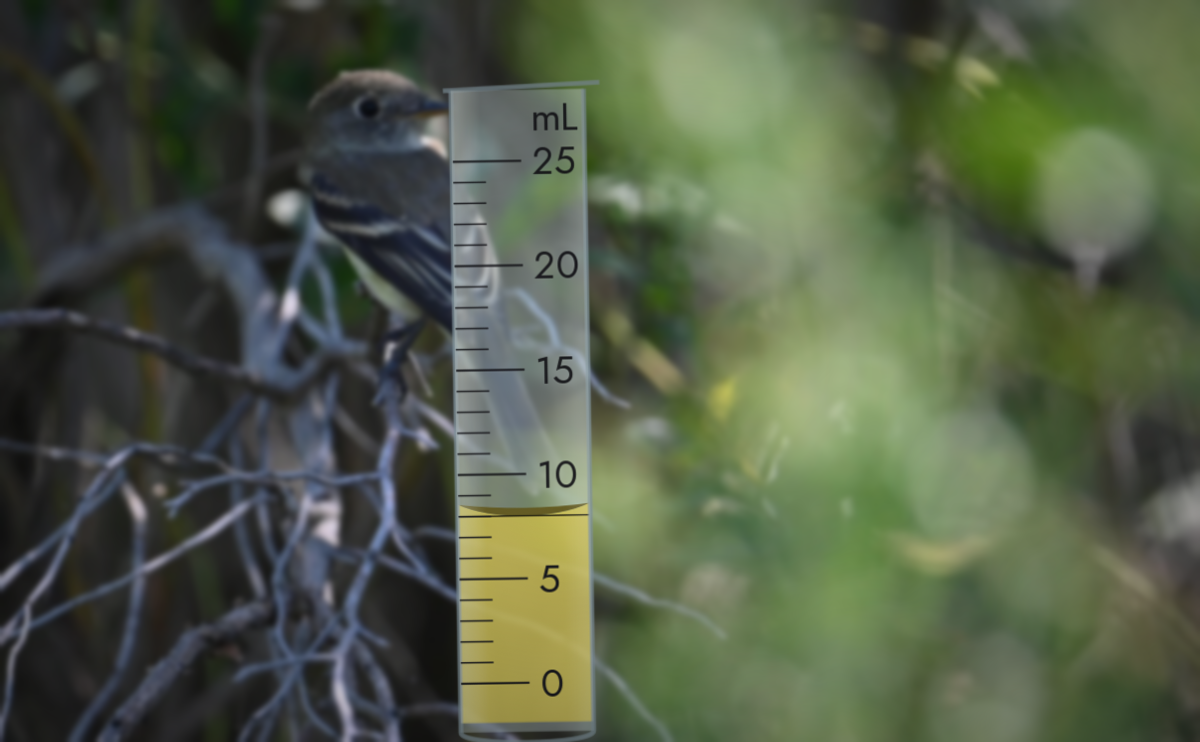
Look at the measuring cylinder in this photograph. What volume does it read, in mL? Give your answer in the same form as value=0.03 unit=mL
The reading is value=8 unit=mL
